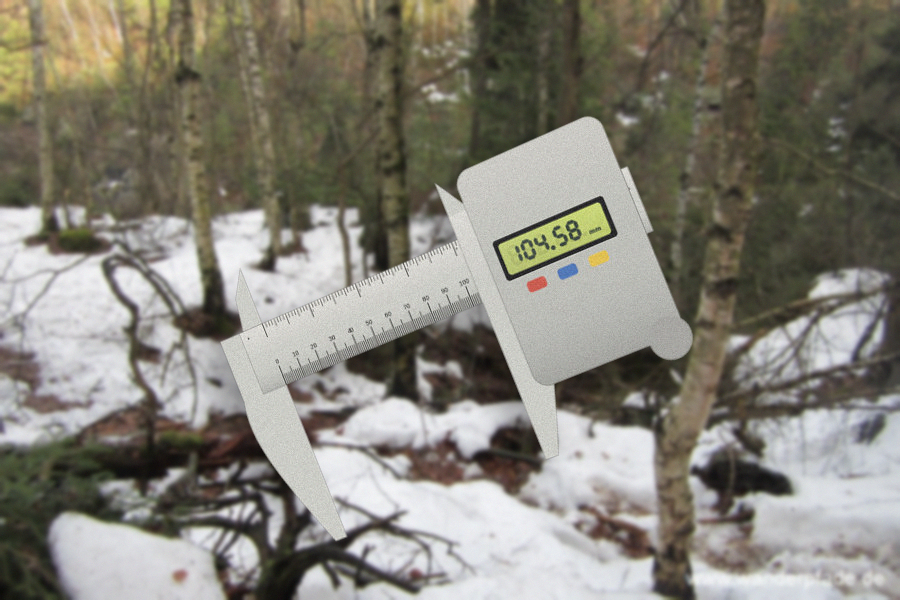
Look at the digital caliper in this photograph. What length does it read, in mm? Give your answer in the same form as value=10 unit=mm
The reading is value=104.58 unit=mm
